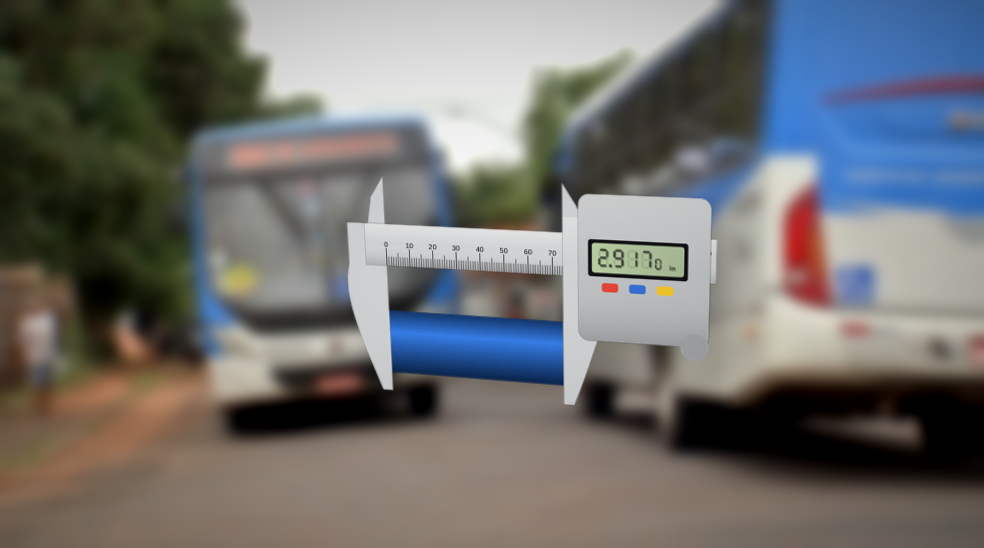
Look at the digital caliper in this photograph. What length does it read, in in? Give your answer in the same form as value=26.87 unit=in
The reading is value=2.9170 unit=in
